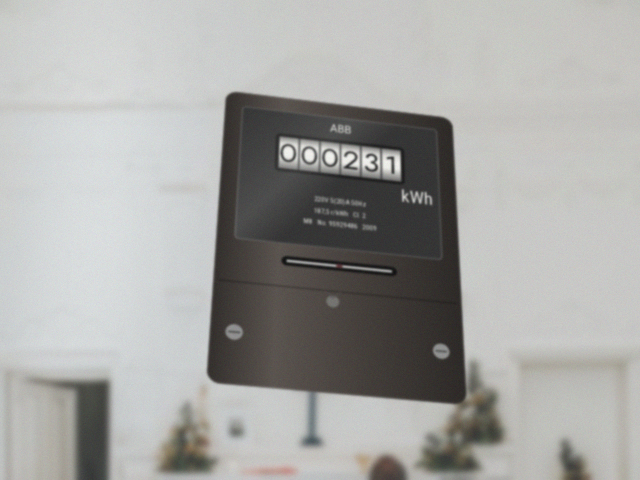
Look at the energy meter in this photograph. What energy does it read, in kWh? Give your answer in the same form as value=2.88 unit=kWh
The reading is value=231 unit=kWh
